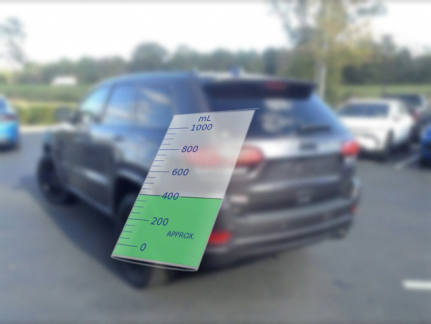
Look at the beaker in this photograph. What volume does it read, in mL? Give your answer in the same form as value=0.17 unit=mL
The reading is value=400 unit=mL
